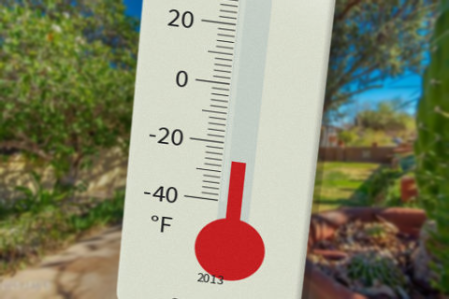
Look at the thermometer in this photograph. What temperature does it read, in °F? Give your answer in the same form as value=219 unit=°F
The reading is value=-26 unit=°F
